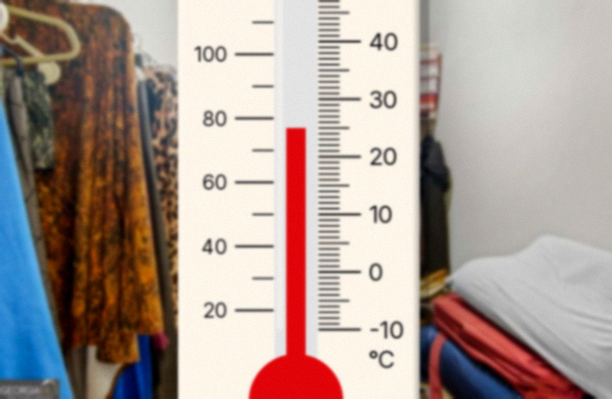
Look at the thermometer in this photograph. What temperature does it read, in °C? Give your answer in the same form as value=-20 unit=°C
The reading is value=25 unit=°C
